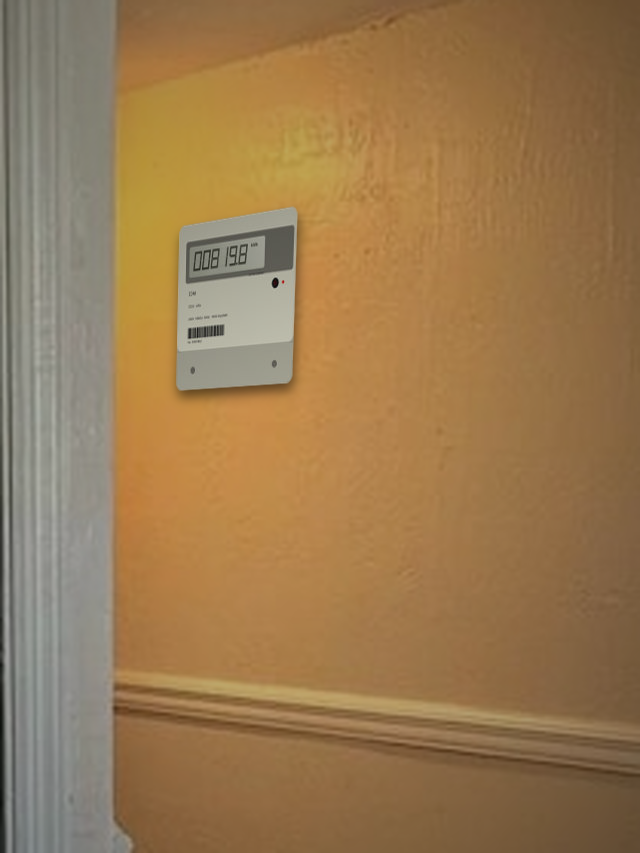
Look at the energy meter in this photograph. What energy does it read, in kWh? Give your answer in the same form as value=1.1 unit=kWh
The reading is value=819.8 unit=kWh
